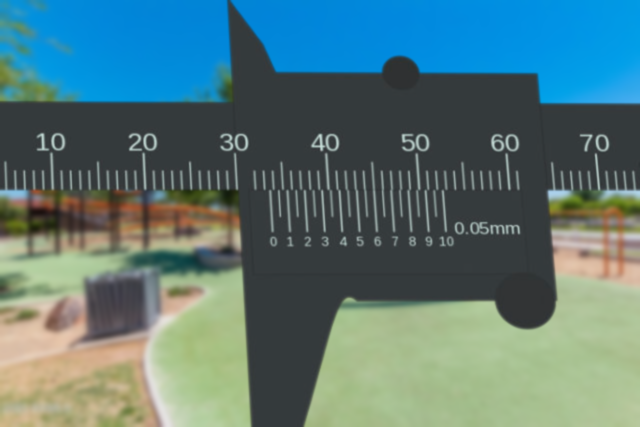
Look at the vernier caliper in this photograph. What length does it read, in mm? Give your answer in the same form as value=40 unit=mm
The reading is value=33.6 unit=mm
